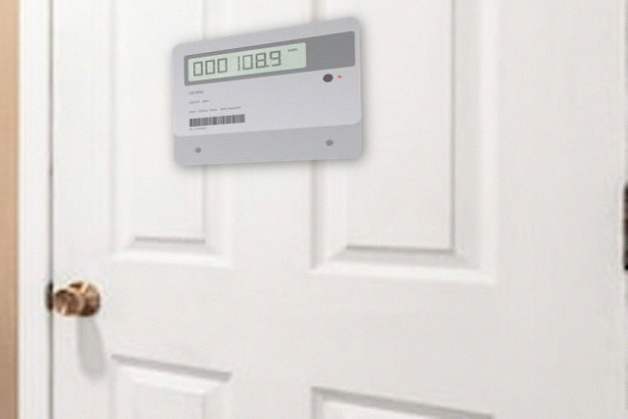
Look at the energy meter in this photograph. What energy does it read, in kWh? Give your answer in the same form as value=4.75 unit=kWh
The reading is value=108.9 unit=kWh
